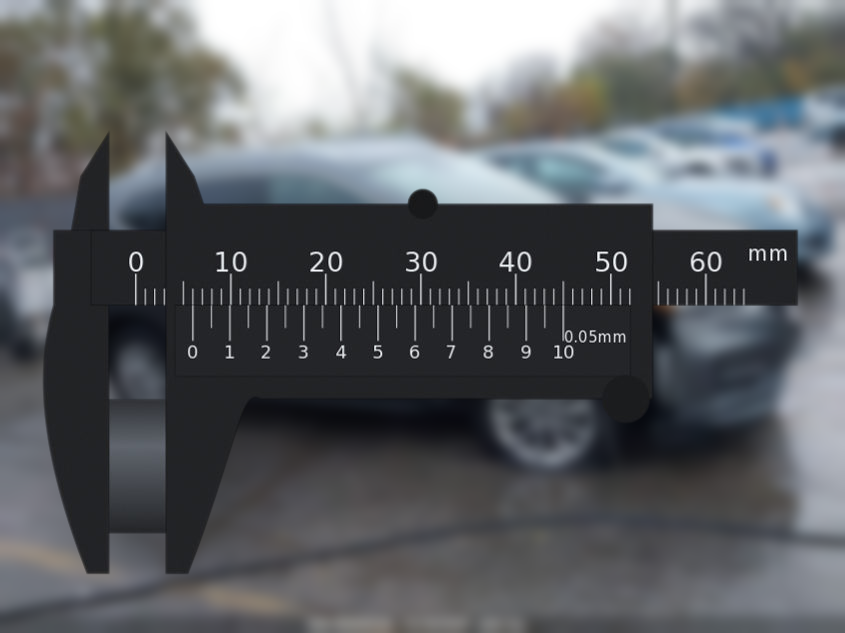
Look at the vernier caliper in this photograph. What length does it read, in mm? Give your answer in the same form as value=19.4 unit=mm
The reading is value=6.0 unit=mm
